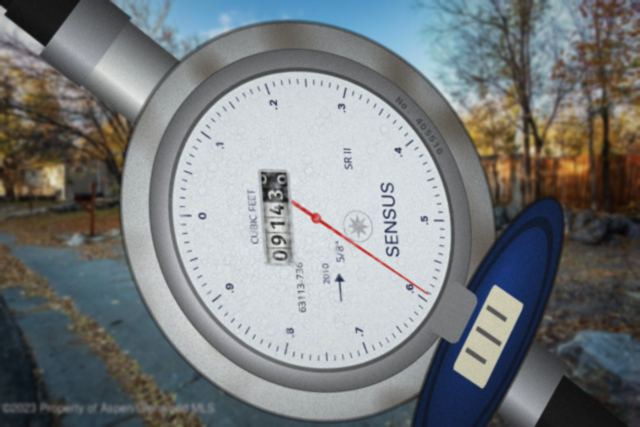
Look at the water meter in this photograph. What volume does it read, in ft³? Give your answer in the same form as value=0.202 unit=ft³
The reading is value=91438.59 unit=ft³
